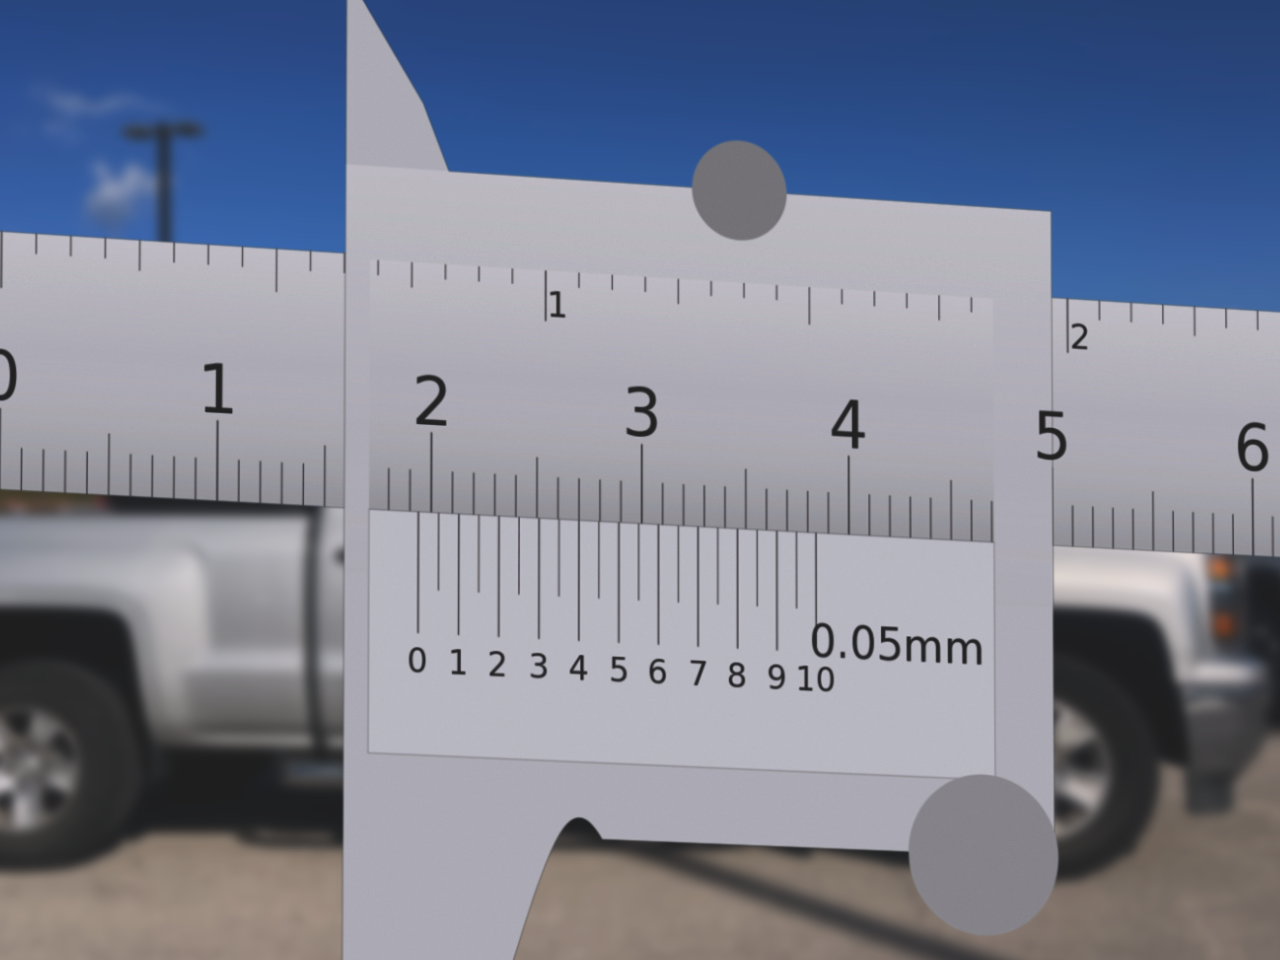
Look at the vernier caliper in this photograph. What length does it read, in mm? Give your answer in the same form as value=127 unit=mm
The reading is value=19.4 unit=mm
